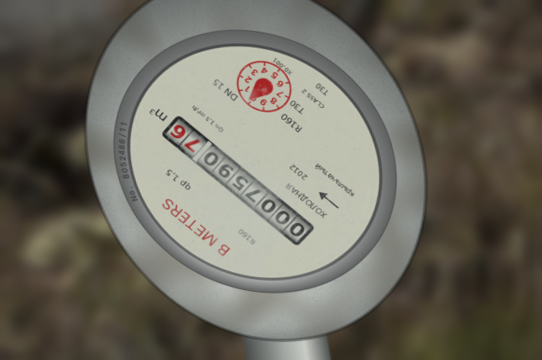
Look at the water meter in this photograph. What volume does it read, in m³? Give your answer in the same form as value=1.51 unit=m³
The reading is value=7590.760 unit=m³
